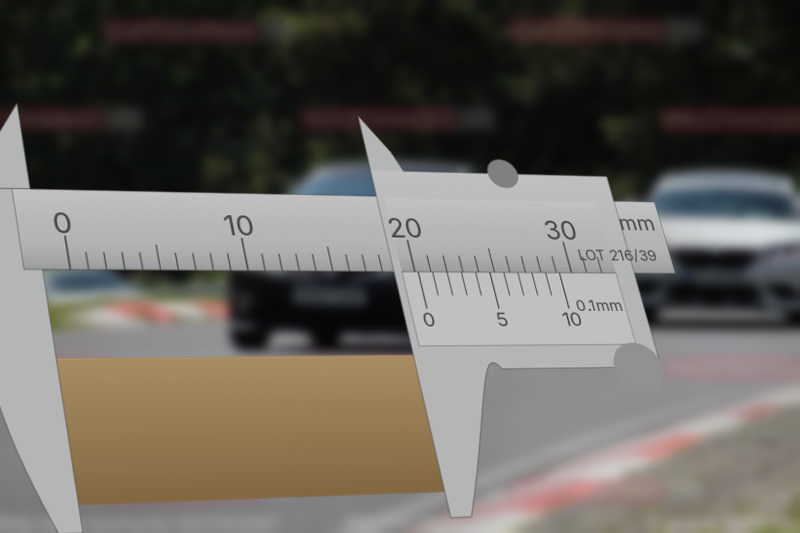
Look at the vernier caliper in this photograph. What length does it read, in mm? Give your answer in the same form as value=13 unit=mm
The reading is value=20.2 unit=mm
